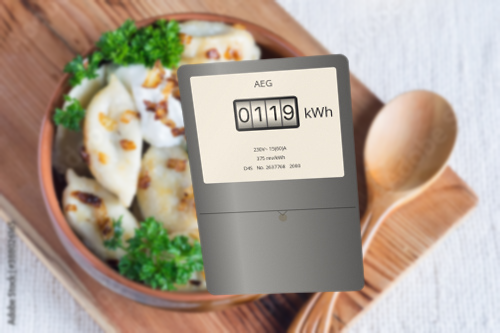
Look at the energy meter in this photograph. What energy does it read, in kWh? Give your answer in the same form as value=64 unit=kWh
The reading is value=119 unit=kWh
